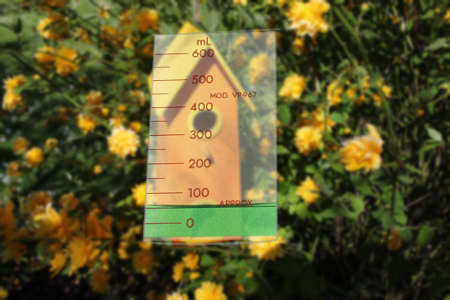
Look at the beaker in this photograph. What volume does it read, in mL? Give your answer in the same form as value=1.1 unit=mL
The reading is value=50 unit=mL
